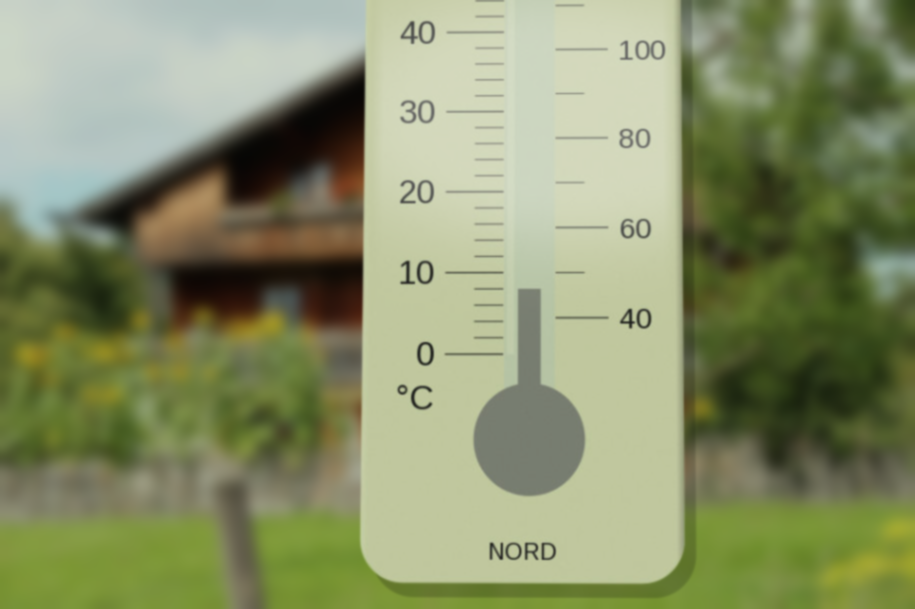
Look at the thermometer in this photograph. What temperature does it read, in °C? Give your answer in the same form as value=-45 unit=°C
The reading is value=8 unit=°C
